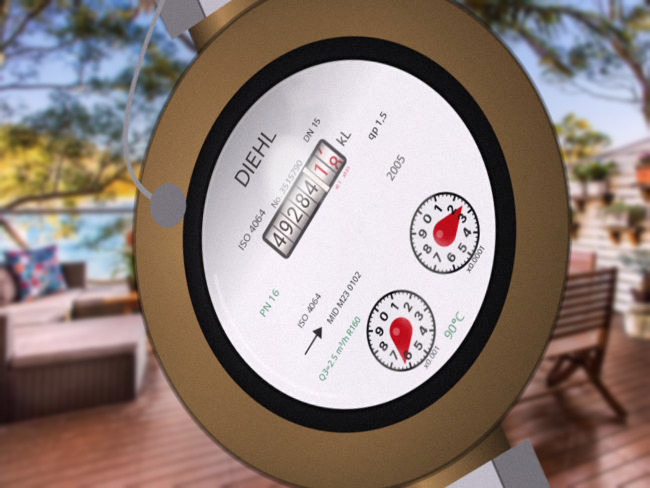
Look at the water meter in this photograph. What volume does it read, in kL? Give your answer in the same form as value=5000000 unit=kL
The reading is value=49284.1762 unit=kL
